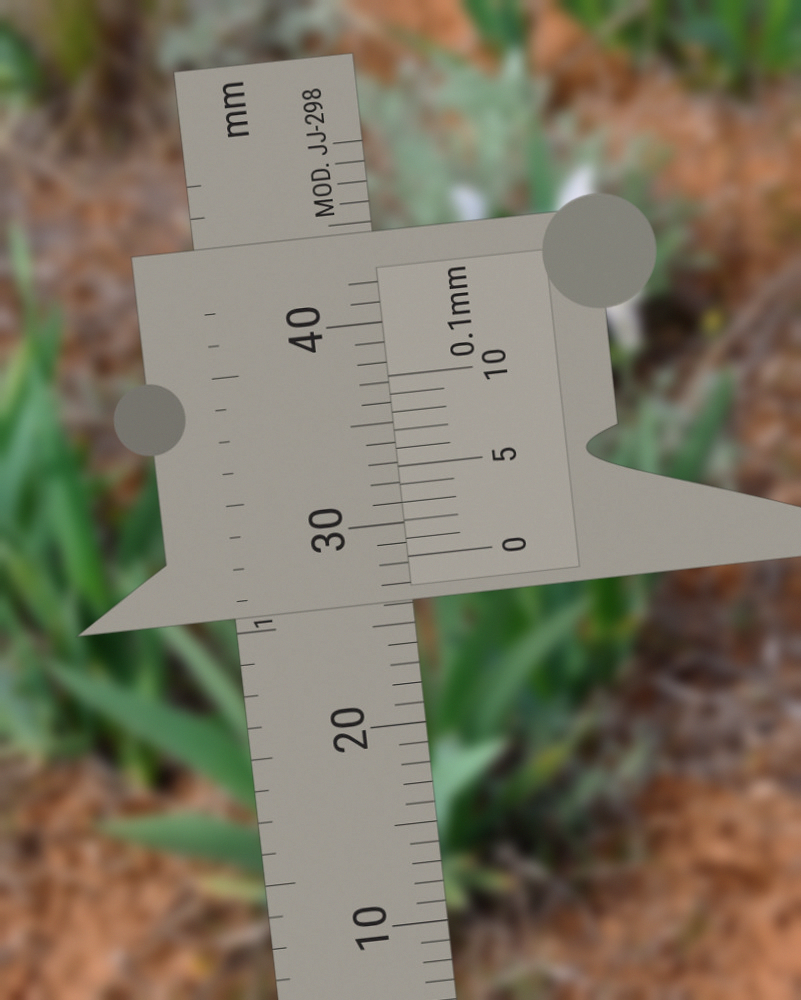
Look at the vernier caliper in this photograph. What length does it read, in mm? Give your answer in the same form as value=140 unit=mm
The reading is value=28.3 unit=mm
